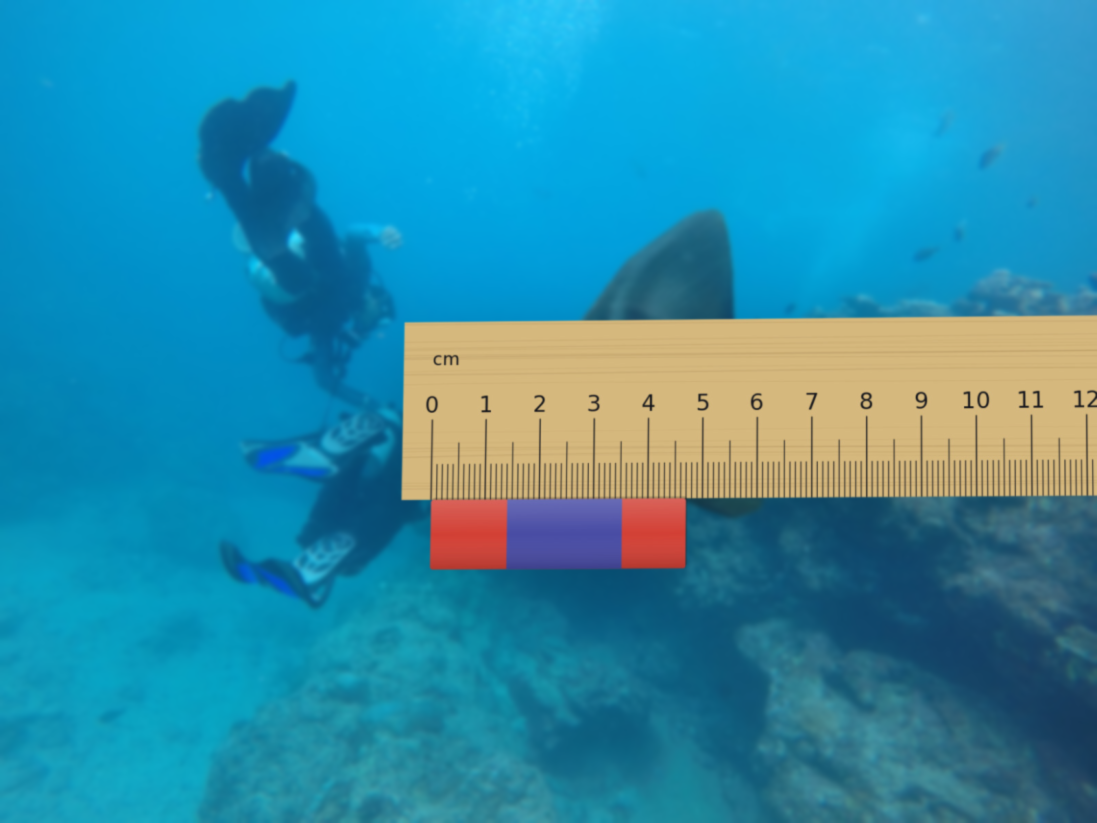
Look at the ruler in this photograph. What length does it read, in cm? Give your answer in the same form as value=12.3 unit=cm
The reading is value=4.7 unit=cm
